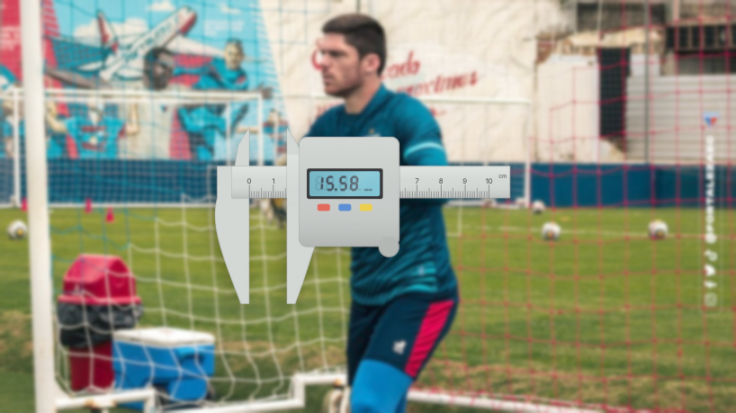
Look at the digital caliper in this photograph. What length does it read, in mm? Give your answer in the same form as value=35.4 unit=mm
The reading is value=15.58 unit=mm
